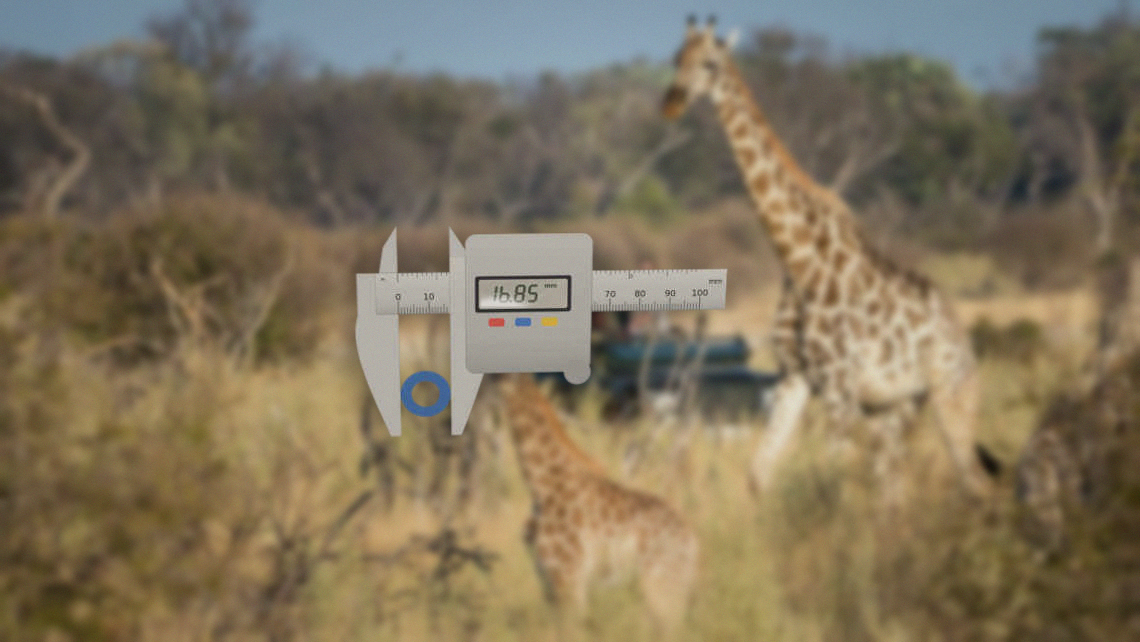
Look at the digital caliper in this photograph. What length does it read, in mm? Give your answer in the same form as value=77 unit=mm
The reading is value=16.85 unit=mm
